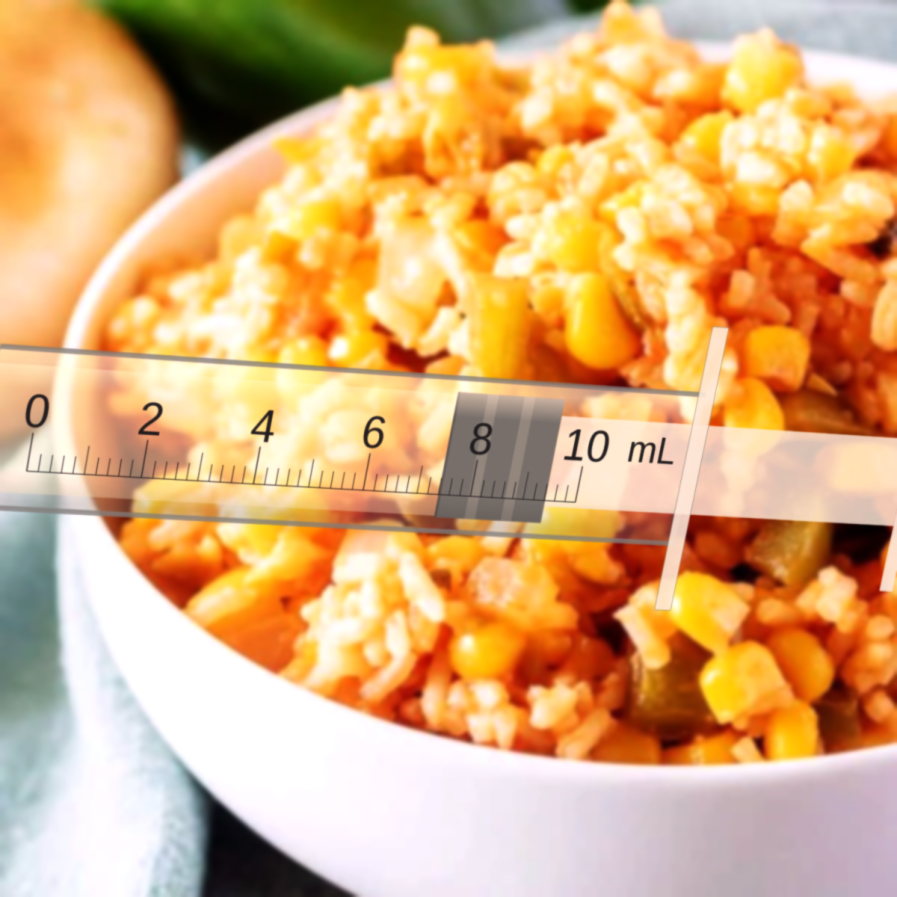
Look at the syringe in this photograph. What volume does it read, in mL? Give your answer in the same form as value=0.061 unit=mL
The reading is value=7.4 unit=mL
